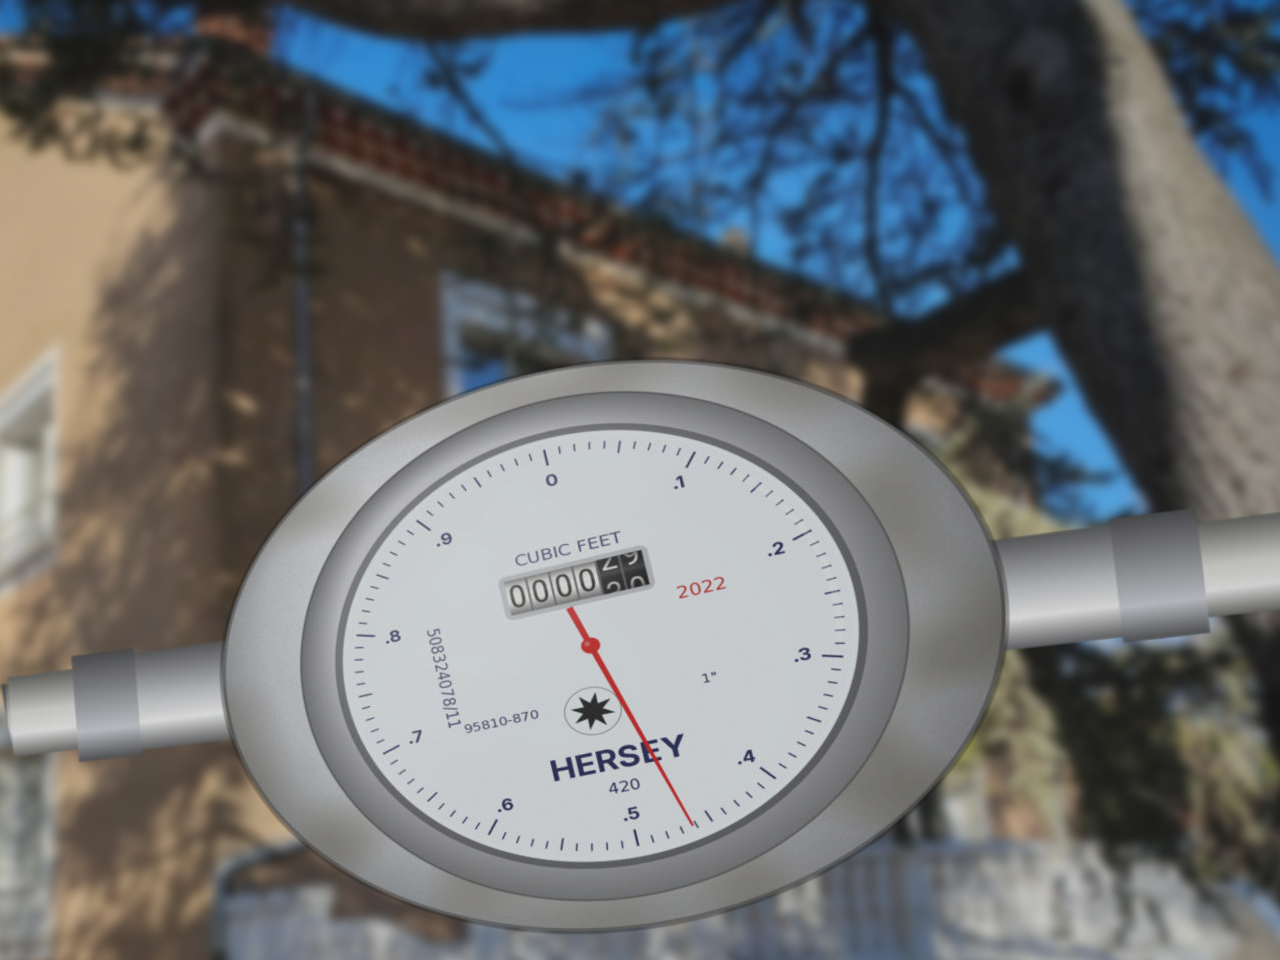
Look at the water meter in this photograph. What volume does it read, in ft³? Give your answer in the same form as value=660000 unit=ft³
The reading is value=29.46 unit=ft³
